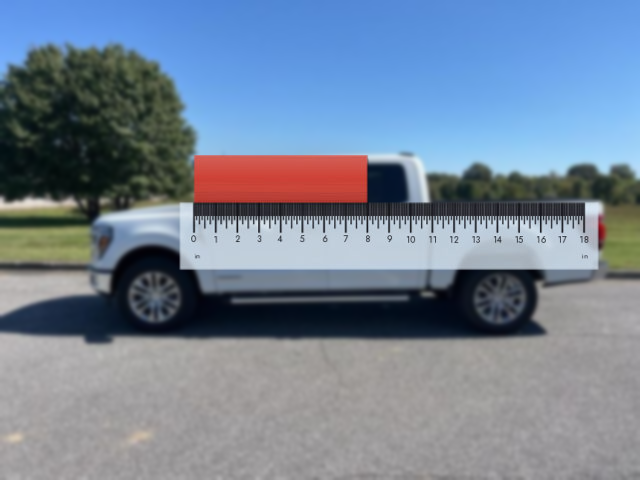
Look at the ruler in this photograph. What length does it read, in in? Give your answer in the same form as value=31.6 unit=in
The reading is value=8 unit=in
